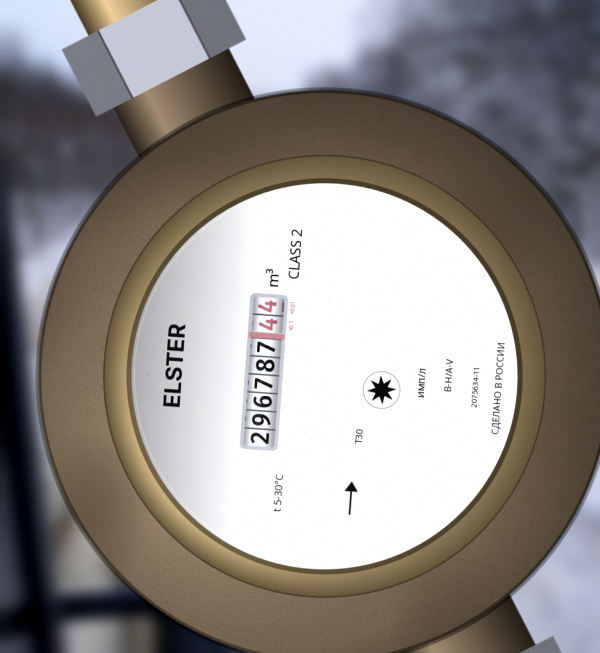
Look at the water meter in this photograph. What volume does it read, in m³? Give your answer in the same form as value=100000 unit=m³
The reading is value=296787.44 unit=m³
